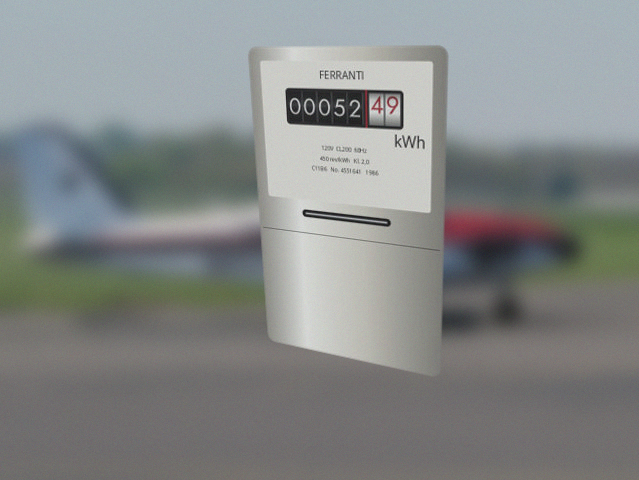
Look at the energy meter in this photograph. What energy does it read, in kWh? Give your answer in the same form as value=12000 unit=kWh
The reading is value=52.49 unit=kWh
